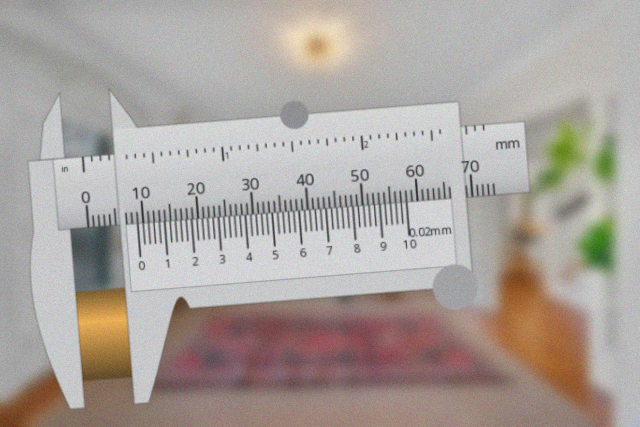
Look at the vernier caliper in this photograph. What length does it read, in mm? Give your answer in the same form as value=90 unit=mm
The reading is value=9.0 unit=mm
